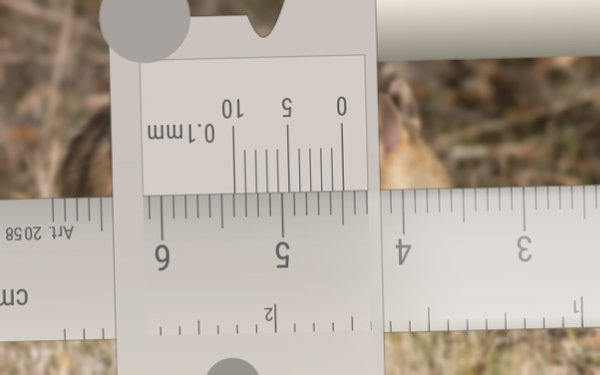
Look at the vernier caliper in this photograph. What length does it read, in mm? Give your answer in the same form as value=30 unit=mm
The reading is value=44.9 unit=mm
